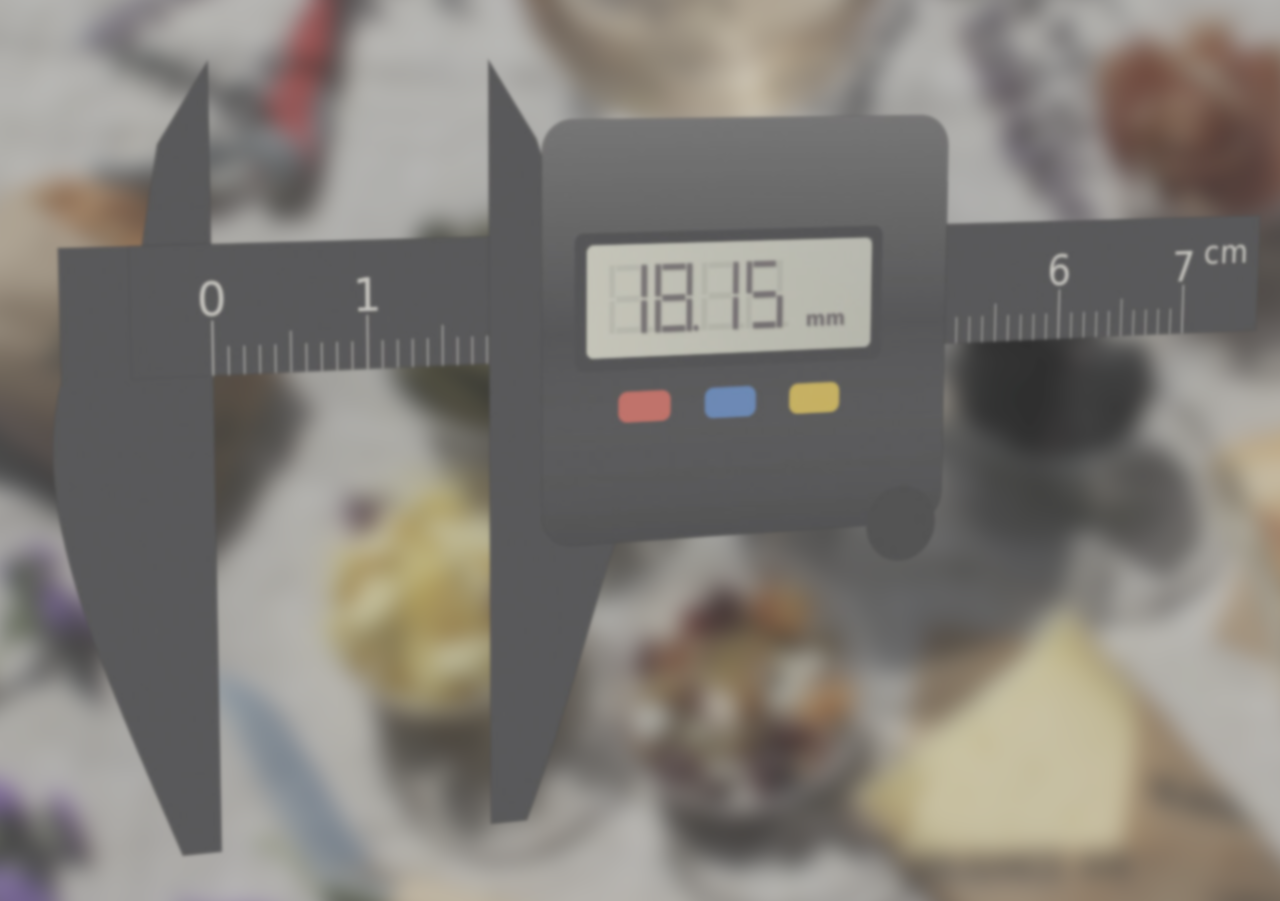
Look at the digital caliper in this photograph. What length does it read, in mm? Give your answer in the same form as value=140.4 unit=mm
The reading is value=18.15 unit=mm
